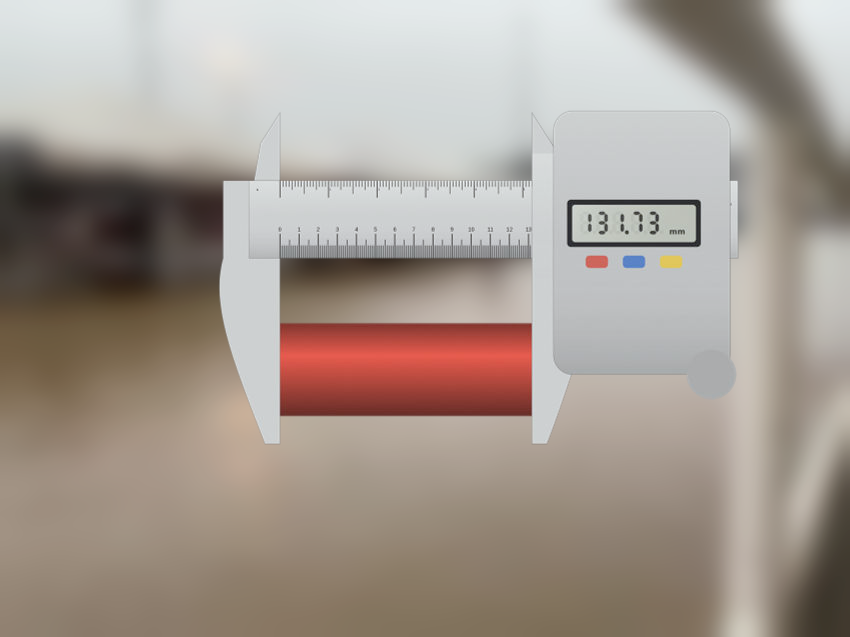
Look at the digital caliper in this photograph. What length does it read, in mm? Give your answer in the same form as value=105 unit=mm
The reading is value=131.73 unit=mm
